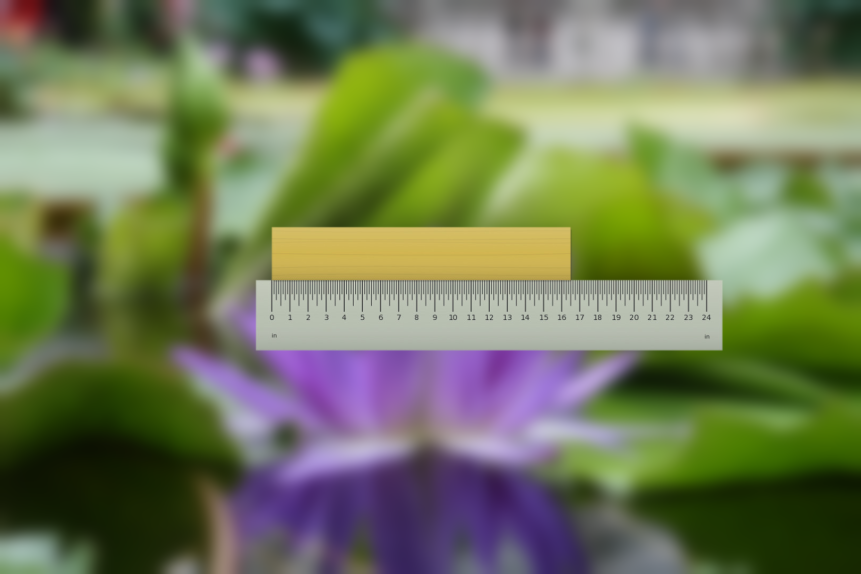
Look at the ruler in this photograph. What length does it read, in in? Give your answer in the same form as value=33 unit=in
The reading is value=16.5 unit=in
